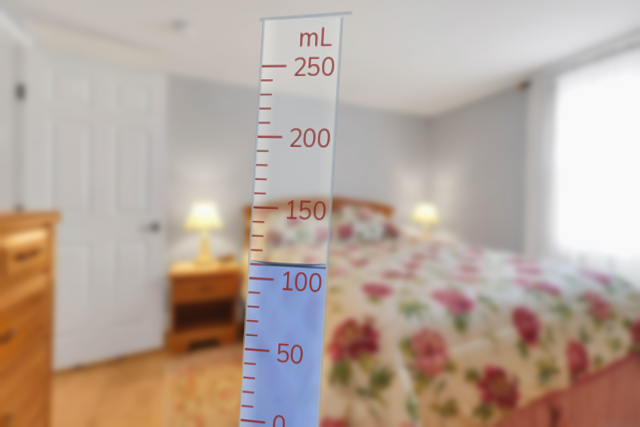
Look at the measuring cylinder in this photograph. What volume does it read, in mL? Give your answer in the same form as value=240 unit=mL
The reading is value=110 unit=mL
